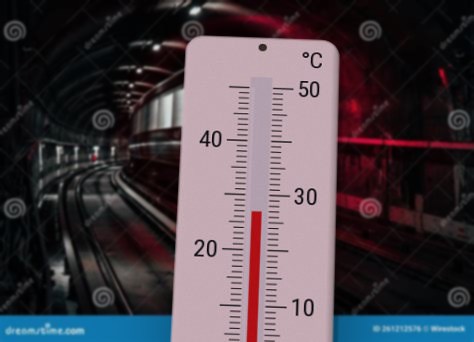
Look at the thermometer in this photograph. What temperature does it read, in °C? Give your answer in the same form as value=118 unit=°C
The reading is value=27 unit=°C
